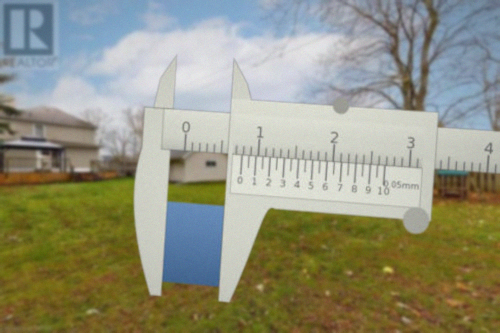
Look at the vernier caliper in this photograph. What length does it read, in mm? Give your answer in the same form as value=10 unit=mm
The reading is value=7.8 unit=mm
